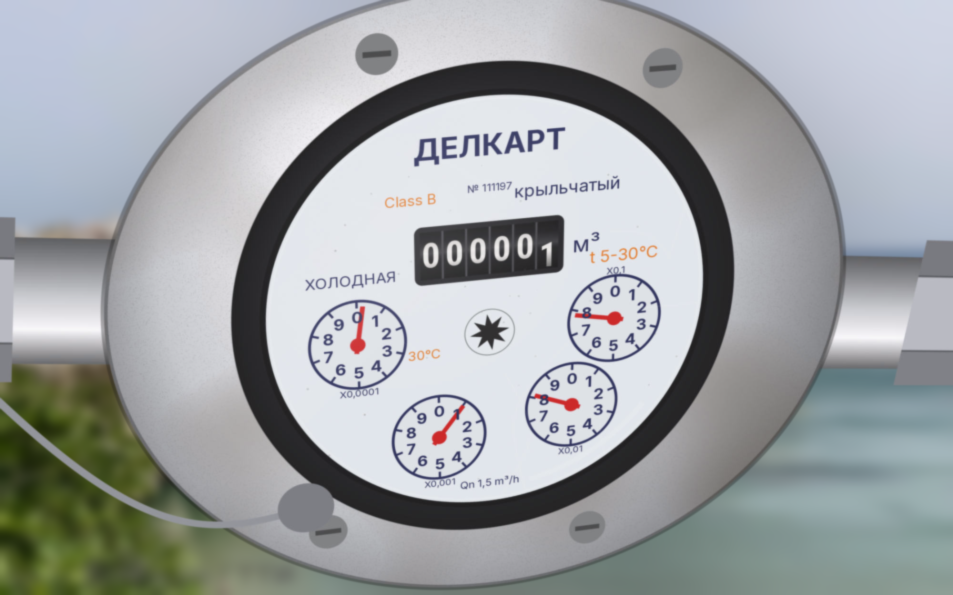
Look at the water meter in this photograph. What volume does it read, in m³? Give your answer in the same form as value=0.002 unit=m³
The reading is value=0.7810 unit=m³
